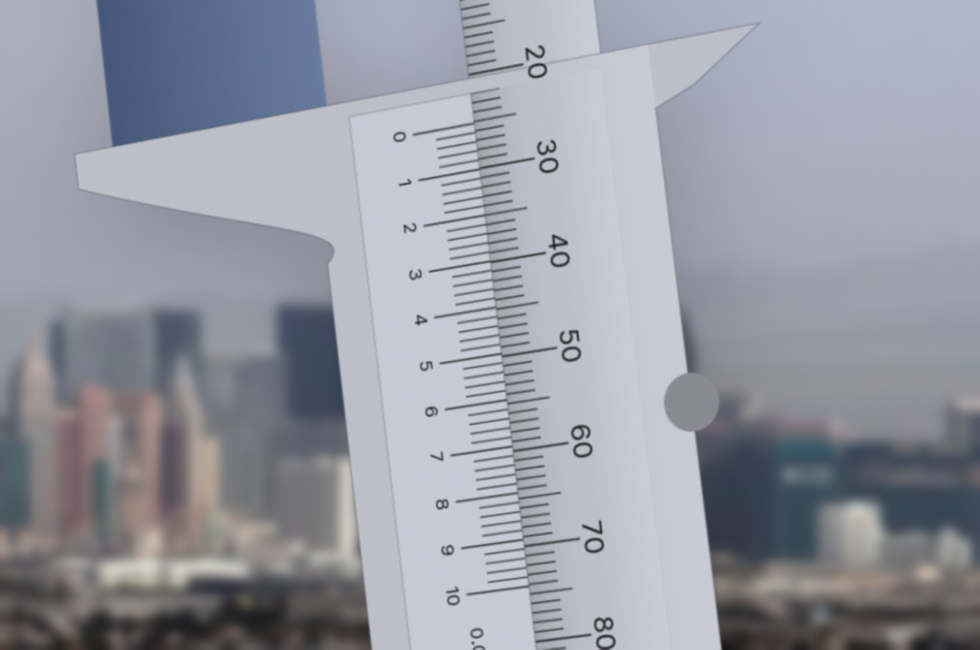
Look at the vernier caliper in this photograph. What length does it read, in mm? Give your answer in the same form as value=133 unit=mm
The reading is value=25.2 unit=mm
